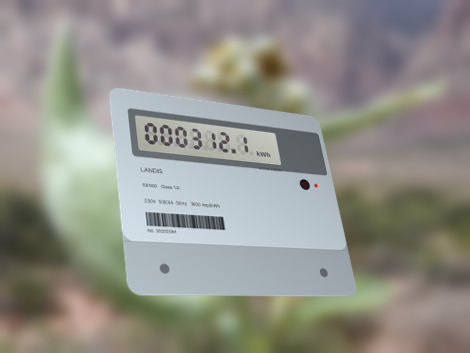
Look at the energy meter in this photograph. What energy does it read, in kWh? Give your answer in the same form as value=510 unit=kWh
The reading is value=312.1 unit=kWh
